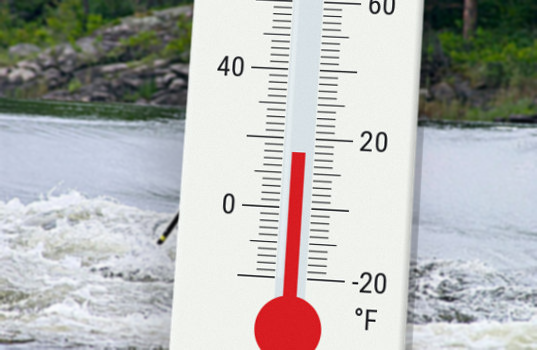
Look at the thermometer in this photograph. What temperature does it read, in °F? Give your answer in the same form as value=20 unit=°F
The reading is value=16 unit=°F
